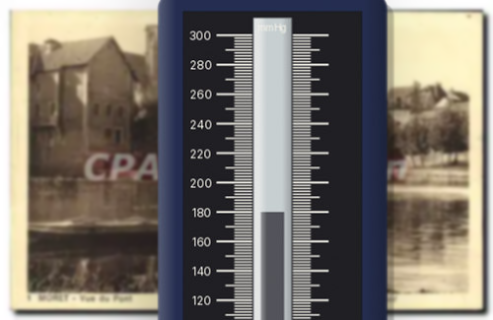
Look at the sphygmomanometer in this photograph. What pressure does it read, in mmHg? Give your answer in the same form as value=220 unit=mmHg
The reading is value=180 unit=mmHg
